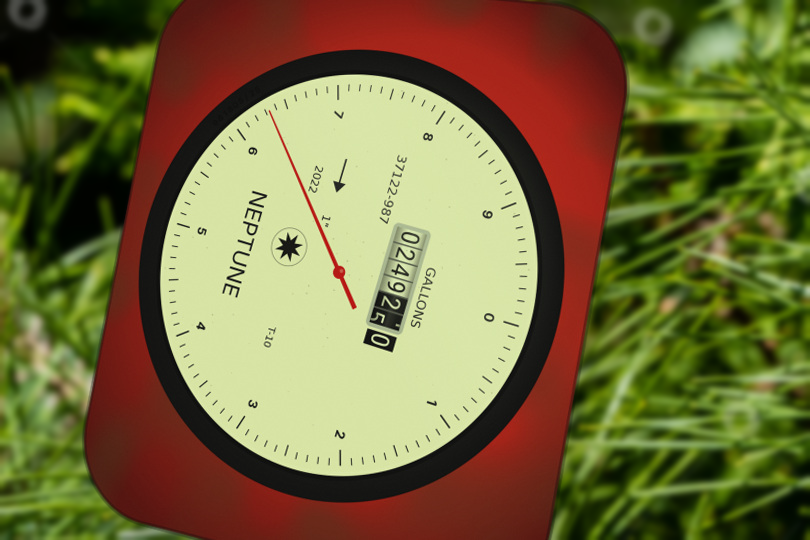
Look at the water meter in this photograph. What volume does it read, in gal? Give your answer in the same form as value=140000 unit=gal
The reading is value=249246.3 unit=gal
